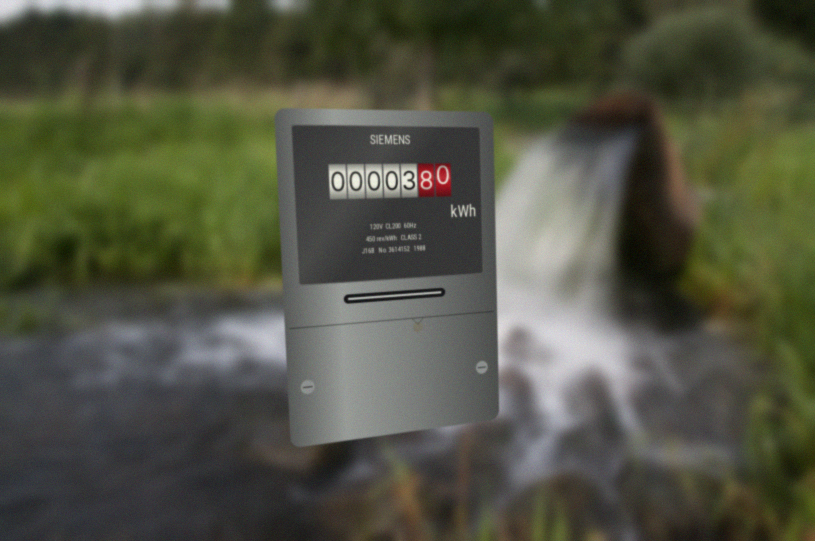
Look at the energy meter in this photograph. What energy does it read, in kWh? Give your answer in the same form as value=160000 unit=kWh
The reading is value=3.80 unit=kWh
